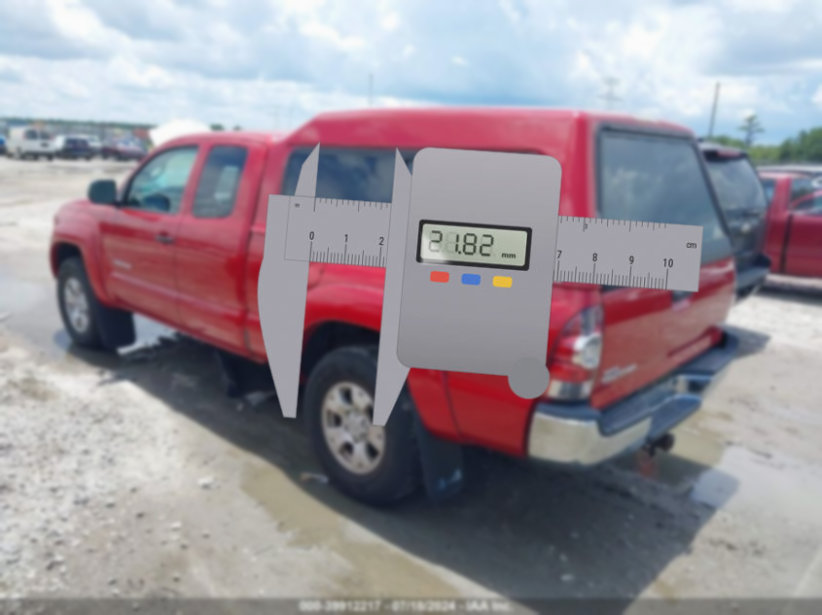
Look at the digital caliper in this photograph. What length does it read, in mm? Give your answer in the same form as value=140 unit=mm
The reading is value=21.82 unit=mm
